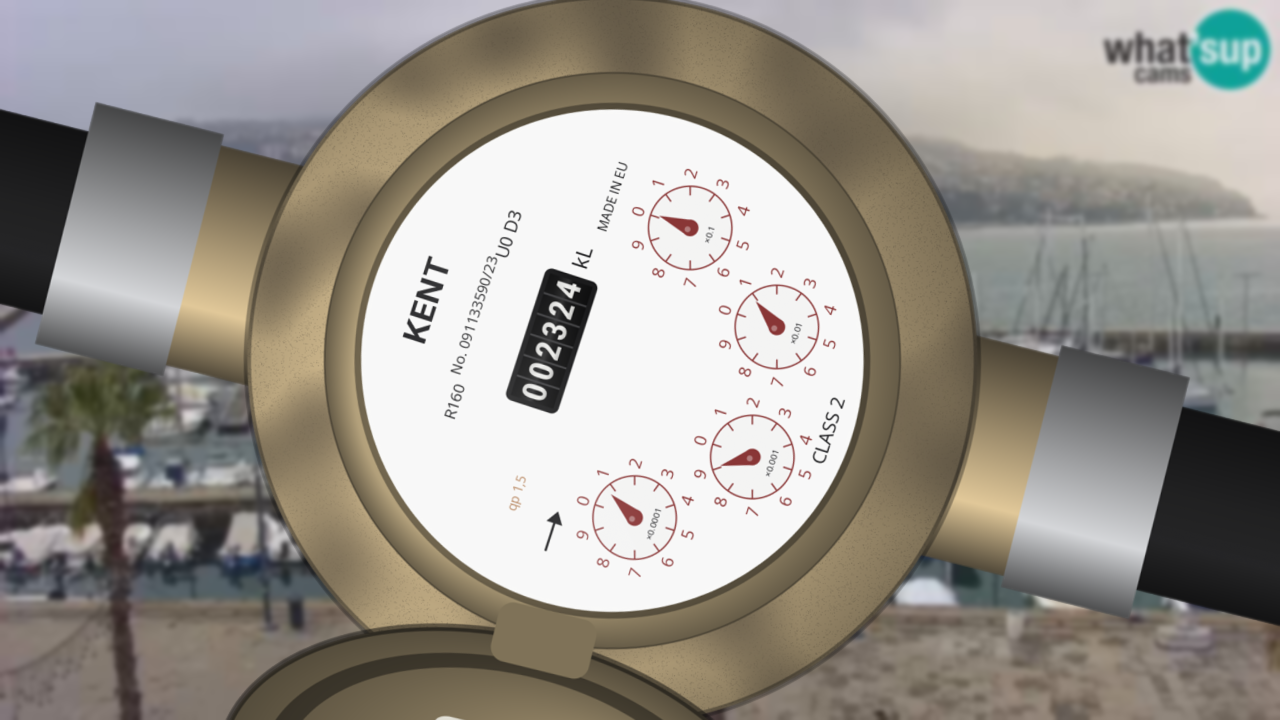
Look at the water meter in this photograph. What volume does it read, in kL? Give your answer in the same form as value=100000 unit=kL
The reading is value=2324.0090 unit=kL
